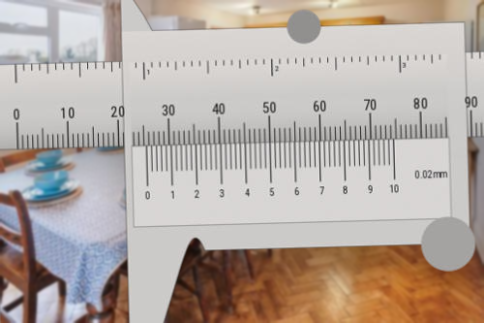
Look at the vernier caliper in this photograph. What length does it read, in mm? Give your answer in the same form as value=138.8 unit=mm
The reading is value=25.5 unit=mm
